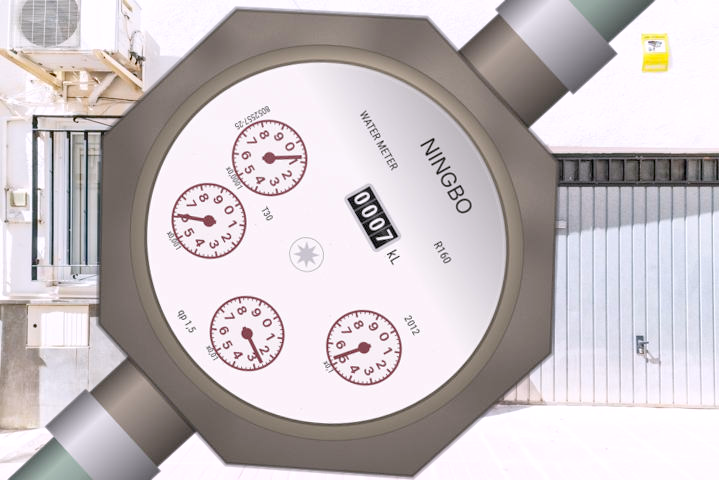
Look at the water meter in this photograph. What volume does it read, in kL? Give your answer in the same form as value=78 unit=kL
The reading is value=7.5260 unit=kL
